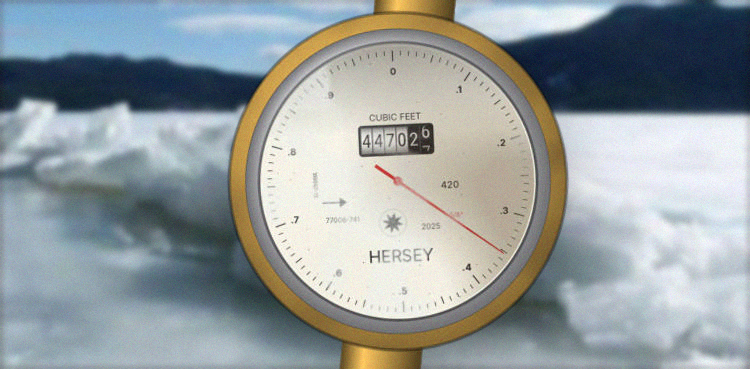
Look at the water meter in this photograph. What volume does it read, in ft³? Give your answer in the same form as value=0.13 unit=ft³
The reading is value=447026.35 unit=ft³
